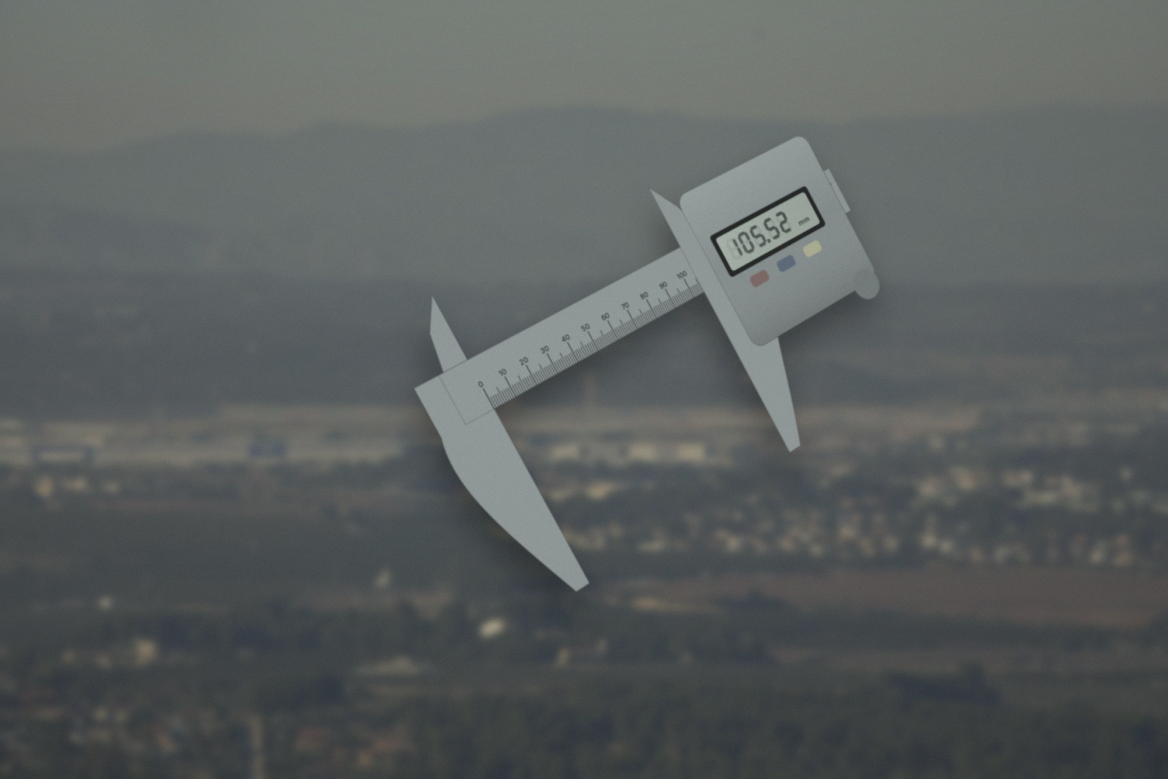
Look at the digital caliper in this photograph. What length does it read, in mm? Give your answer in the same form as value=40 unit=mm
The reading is value=105.52 unit=mm
